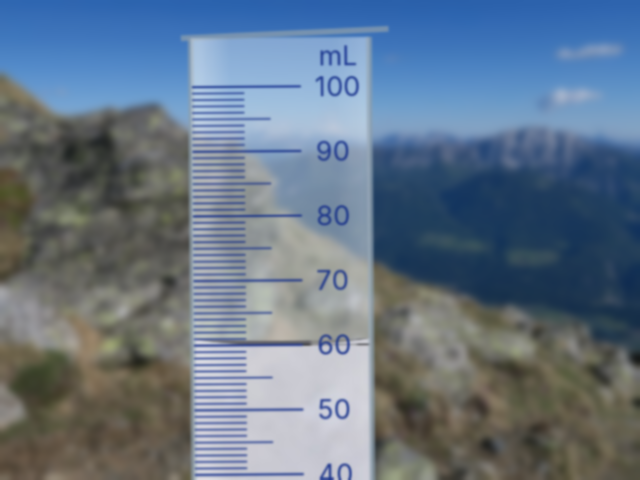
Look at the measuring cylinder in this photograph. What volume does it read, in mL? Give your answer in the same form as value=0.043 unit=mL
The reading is value=60 unit=mL
